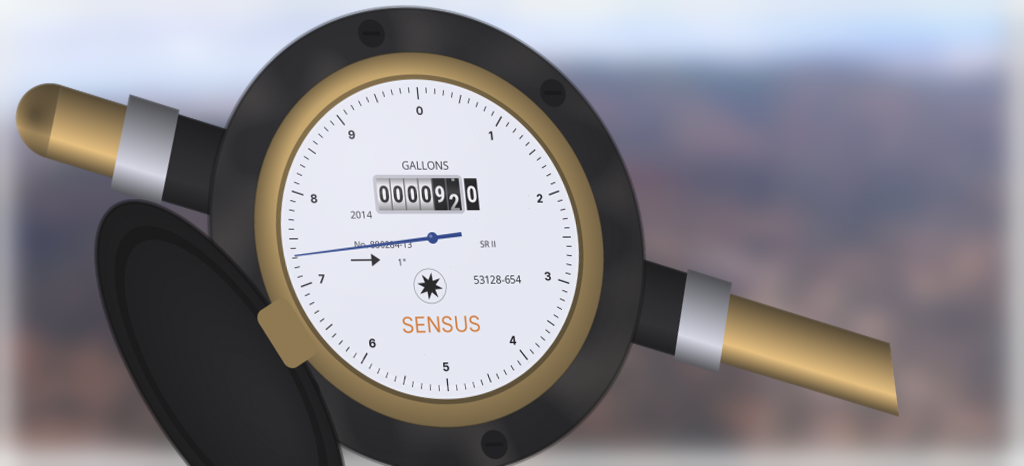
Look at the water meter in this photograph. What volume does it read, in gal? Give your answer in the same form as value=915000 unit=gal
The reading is value=917.3 unit=gal
